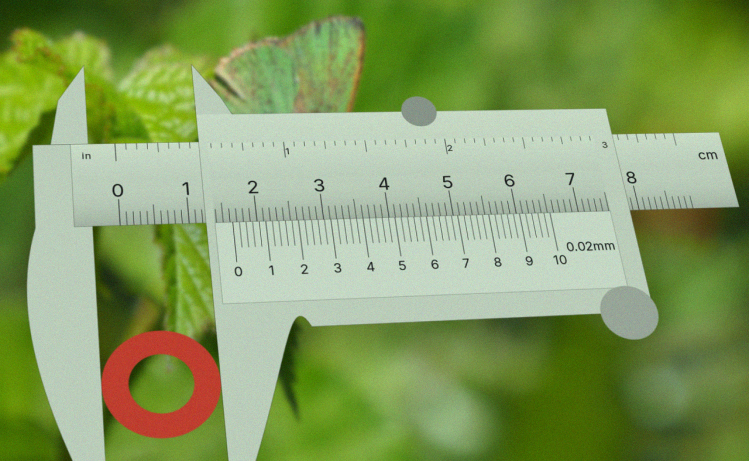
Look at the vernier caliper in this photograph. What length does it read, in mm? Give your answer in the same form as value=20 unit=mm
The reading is value=16.4 unit=mm
